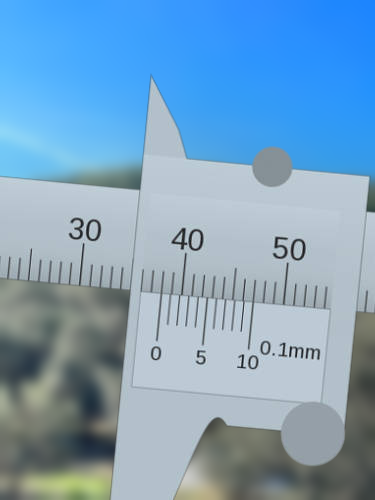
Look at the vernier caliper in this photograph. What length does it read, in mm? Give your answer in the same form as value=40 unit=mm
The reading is value=38.0 unit=mm
